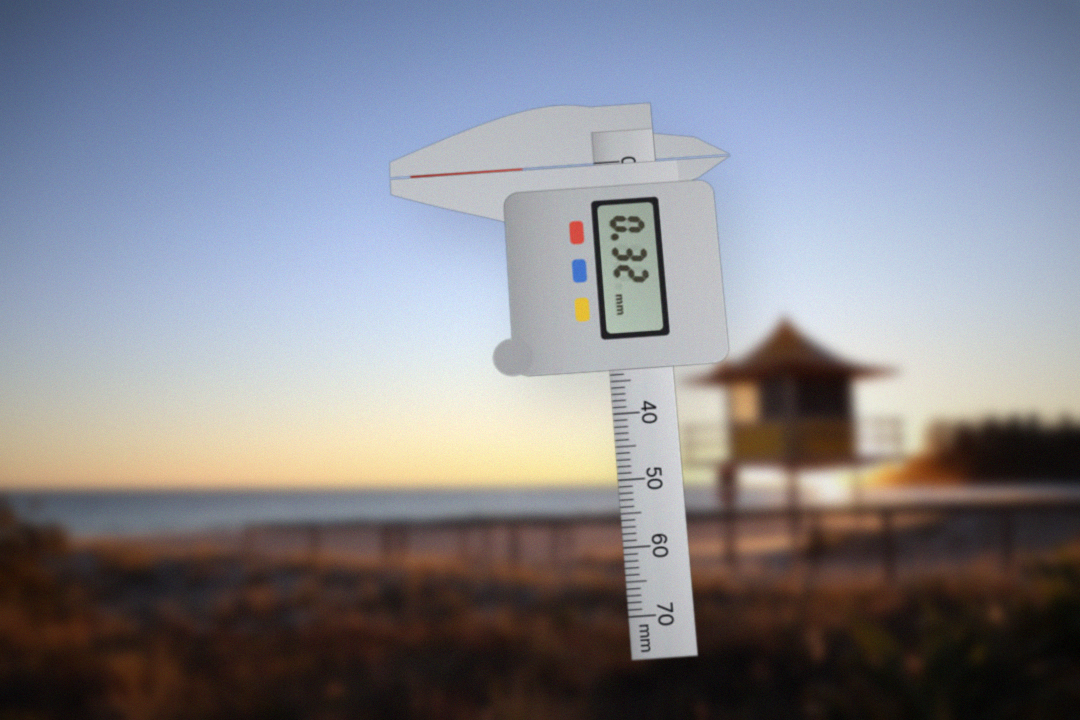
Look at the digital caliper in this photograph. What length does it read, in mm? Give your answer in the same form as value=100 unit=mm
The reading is value=0.32 unit=mm
